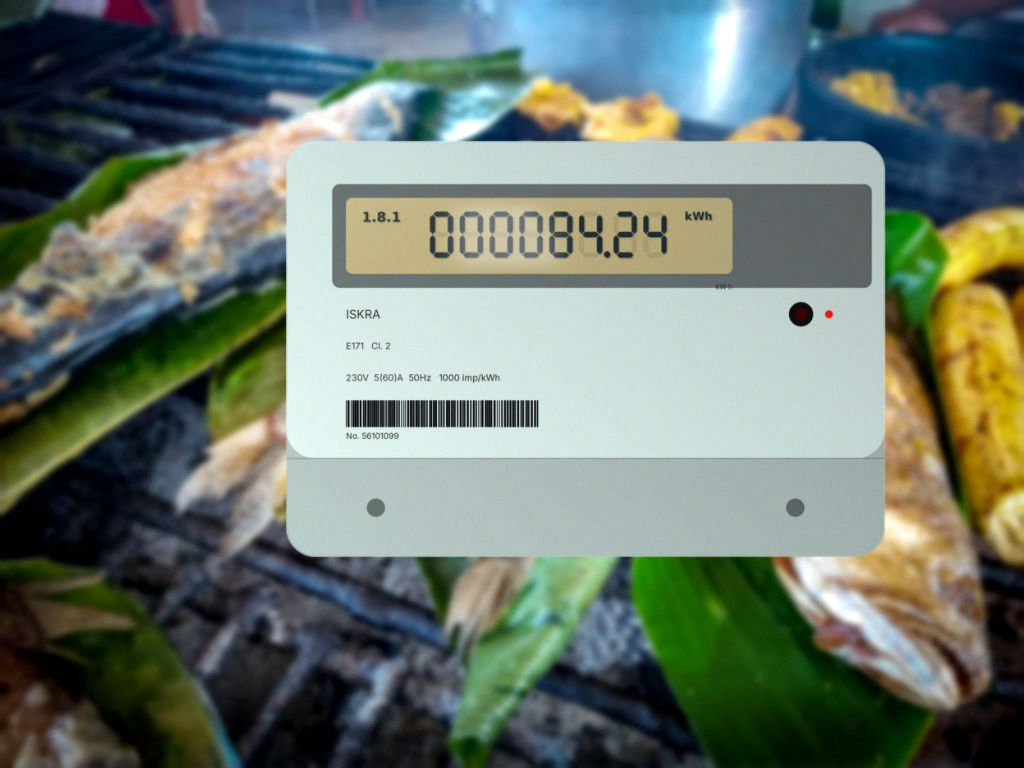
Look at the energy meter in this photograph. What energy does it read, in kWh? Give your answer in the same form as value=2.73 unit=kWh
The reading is value=84.24 unit=kWh
